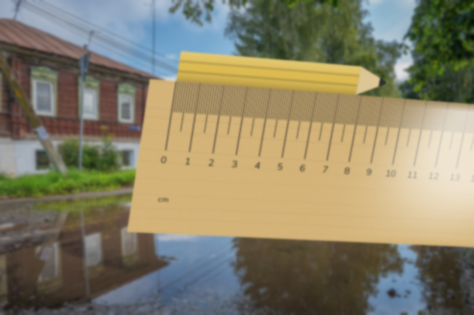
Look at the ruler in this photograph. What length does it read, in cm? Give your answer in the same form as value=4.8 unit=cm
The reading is value=9 unit=cm
